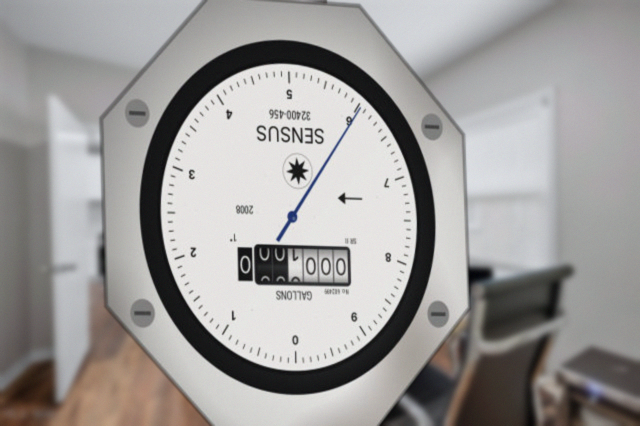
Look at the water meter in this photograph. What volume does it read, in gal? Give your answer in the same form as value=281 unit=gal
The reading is value=996.0 unit=gal
